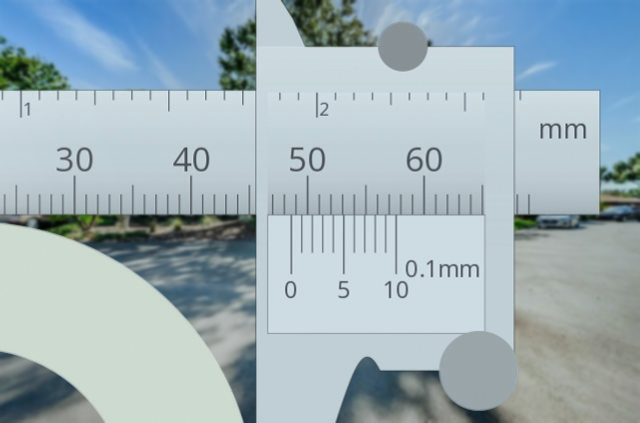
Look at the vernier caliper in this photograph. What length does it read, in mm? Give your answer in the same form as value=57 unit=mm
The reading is value=48.6 unit=mm
